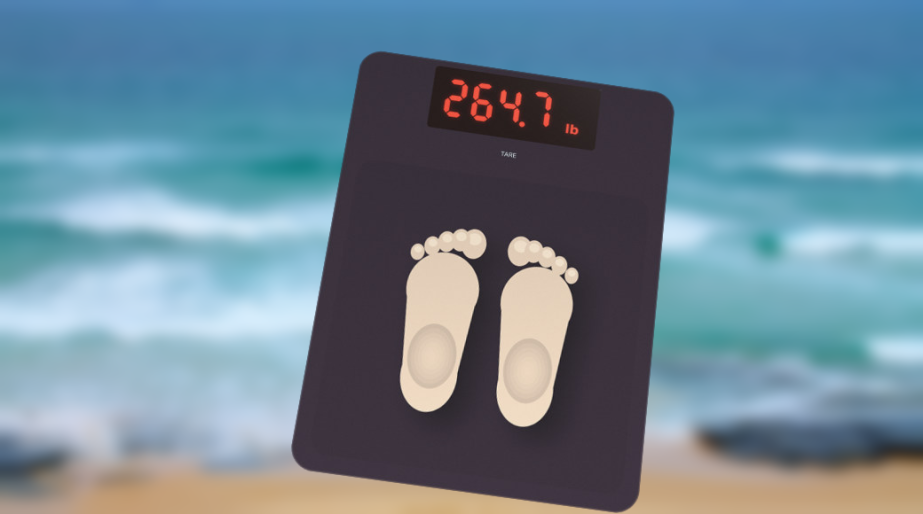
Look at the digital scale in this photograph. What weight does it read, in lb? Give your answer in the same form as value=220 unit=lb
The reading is value=264.7 unit=lb
